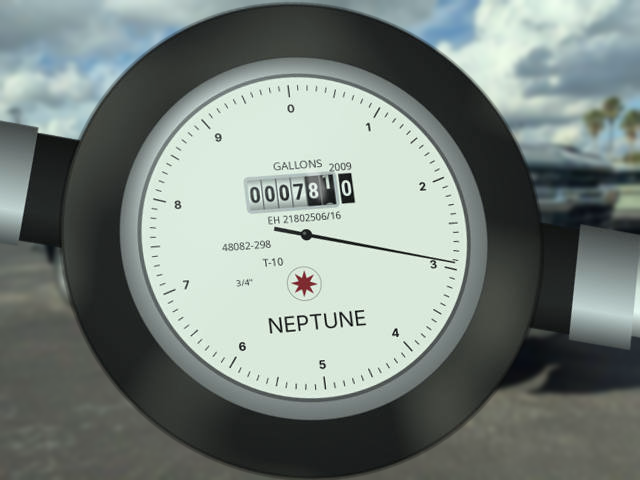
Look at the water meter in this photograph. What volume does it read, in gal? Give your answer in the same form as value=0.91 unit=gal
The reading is value=7812.9 unit=gal
